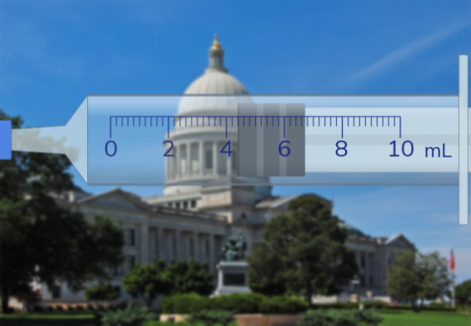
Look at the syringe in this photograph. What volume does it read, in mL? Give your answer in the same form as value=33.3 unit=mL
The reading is value=4.4 unit=mL
